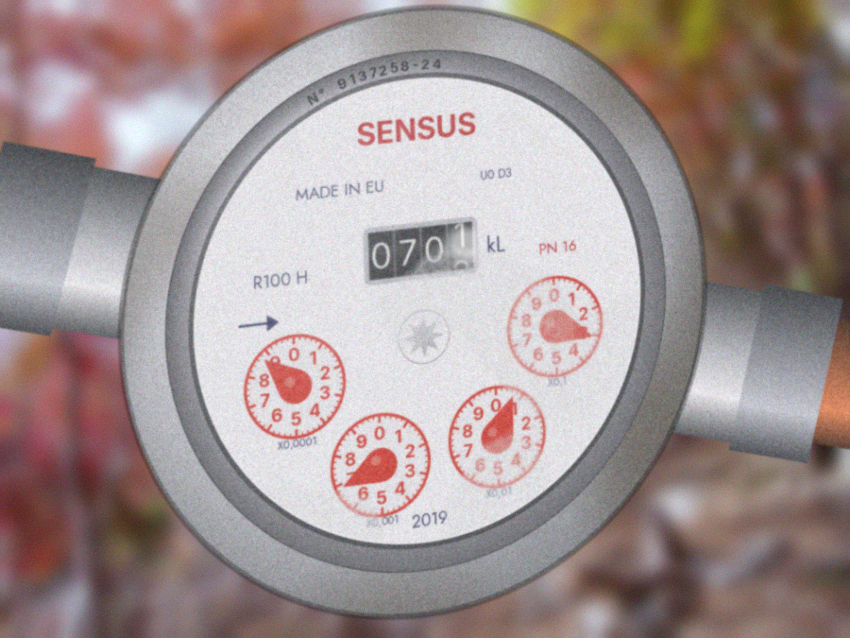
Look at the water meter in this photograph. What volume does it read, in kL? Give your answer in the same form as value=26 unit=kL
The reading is value=701.3068 unit=kL
